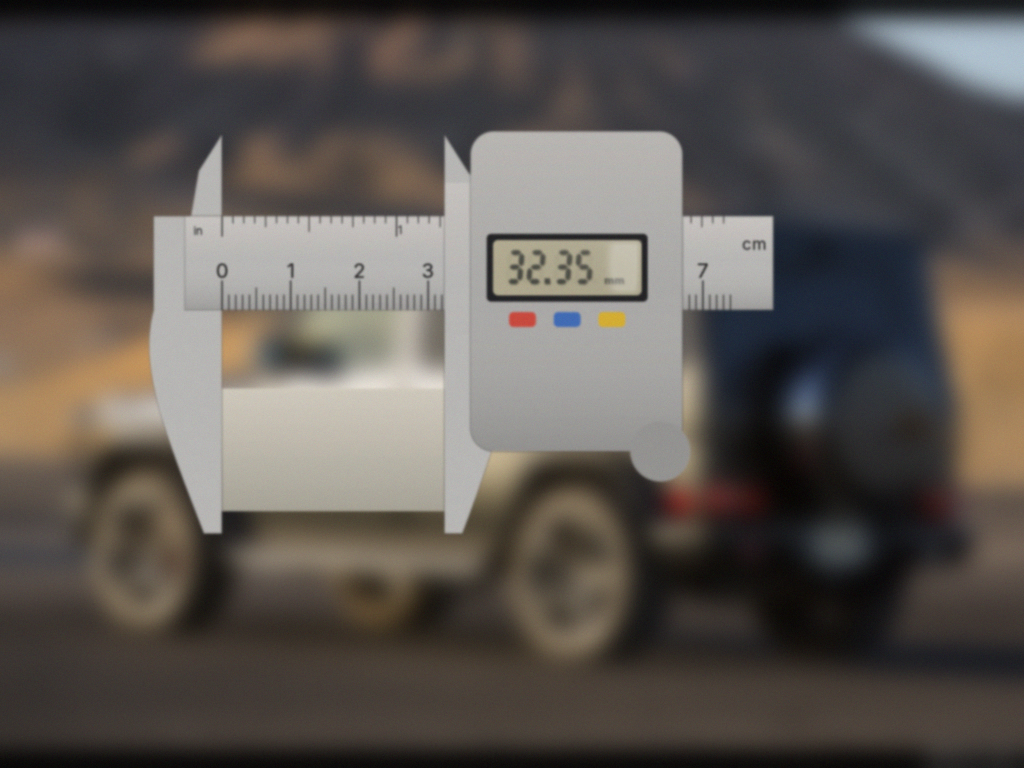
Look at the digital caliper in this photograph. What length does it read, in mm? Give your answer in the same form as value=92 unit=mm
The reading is value=32.35 unit=mm
